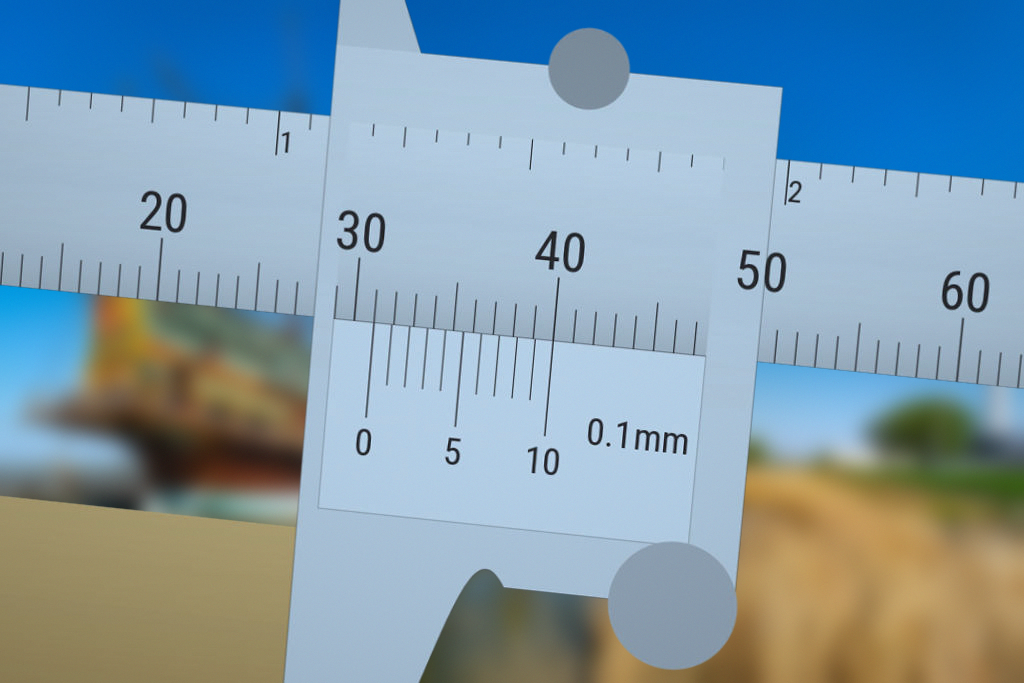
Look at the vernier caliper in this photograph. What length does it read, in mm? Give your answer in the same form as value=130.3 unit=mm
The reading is value=31.0 unit=mm
